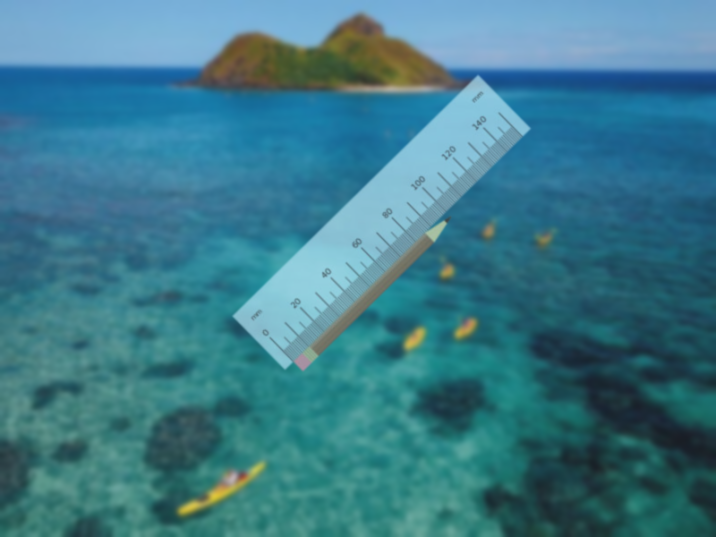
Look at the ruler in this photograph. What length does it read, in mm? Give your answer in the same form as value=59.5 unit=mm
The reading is value=100 unit=mm
